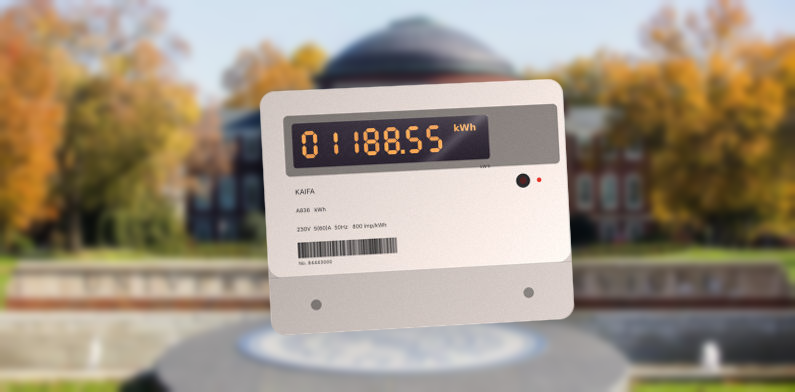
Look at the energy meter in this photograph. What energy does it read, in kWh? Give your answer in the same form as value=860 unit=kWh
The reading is value=1188.55 unit=kWh
